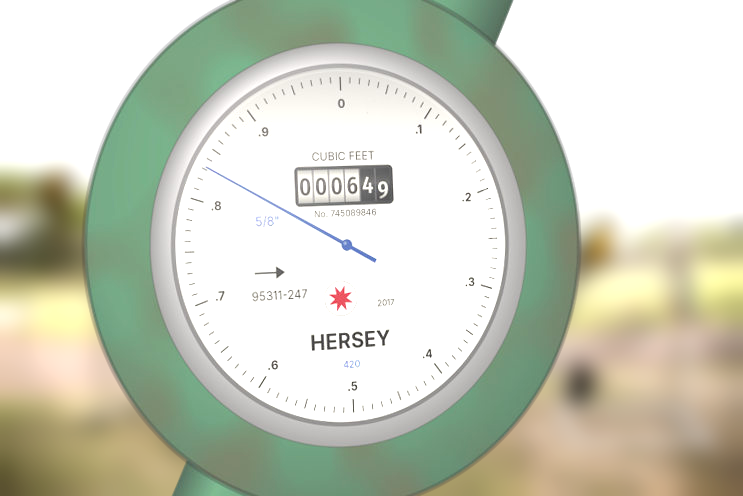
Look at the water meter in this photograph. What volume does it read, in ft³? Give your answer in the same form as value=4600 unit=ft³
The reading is value=648.83 unit=ft³
